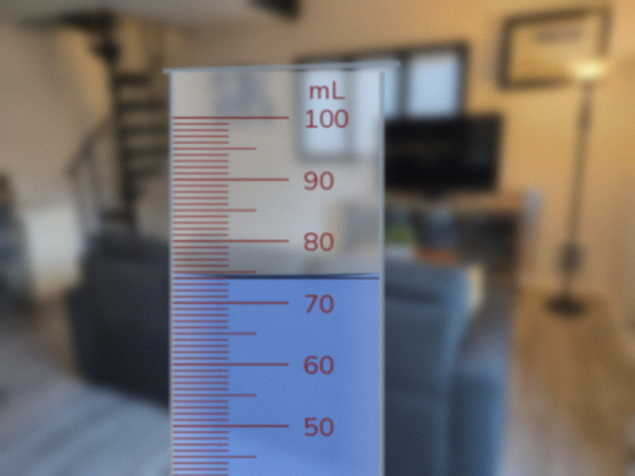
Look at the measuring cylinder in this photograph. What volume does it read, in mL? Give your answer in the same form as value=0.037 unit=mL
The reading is value=74 unit=mL
